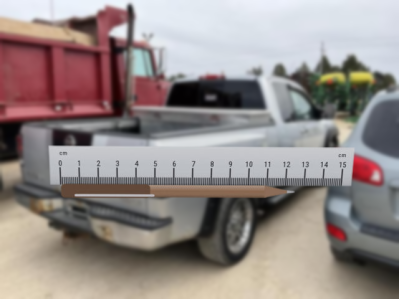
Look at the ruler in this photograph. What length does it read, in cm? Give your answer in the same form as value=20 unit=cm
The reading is value=12.5 unit=cm
